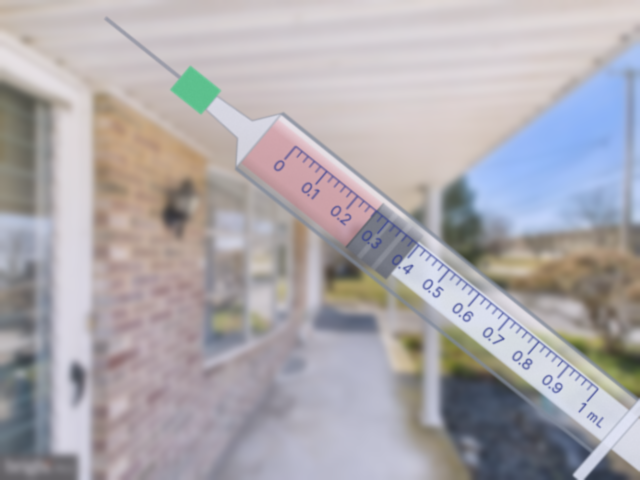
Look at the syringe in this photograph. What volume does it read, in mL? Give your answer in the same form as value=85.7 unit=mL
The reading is value=0.26 unit=mL
